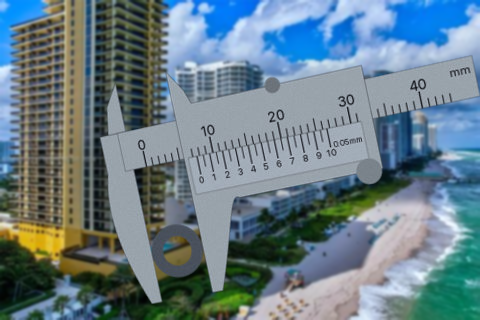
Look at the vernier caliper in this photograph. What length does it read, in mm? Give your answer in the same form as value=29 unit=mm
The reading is value=7.6 unit=mm
